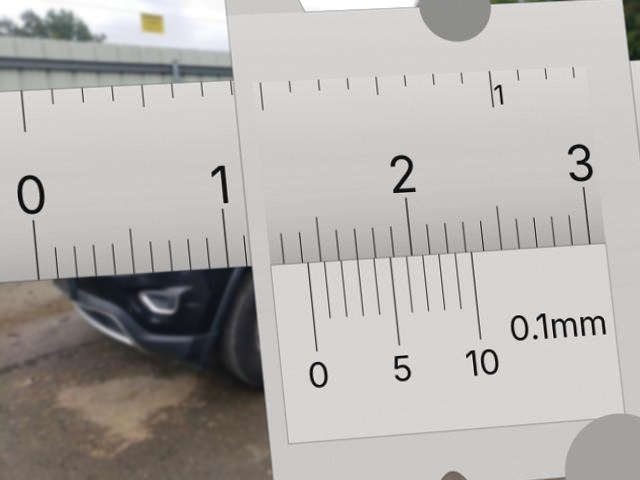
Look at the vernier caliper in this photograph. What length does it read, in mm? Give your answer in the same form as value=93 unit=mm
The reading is value=14.3 unit=mm
